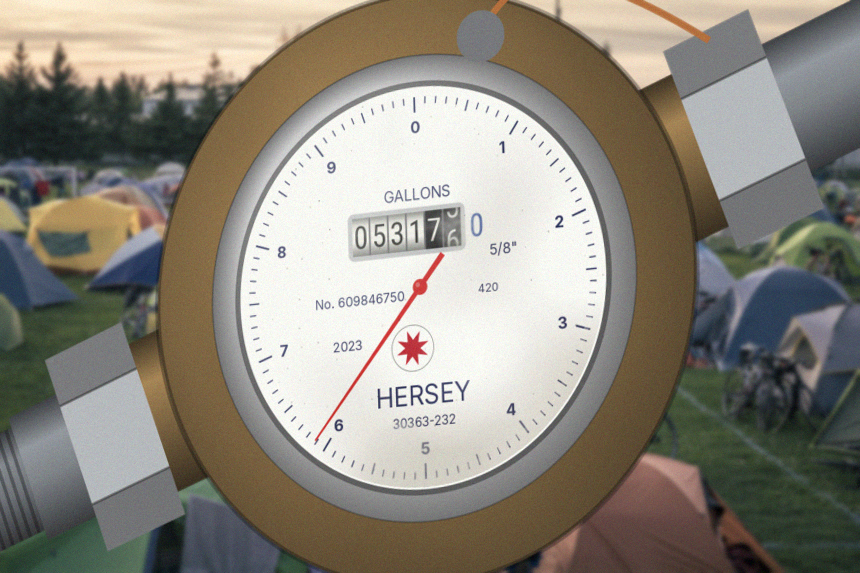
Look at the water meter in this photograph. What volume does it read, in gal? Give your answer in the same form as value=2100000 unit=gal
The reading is value=531756.1 unit=gal
